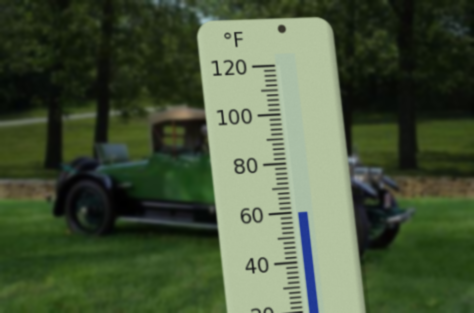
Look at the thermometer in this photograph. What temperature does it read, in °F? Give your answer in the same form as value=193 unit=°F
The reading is value=60 unit=°F
